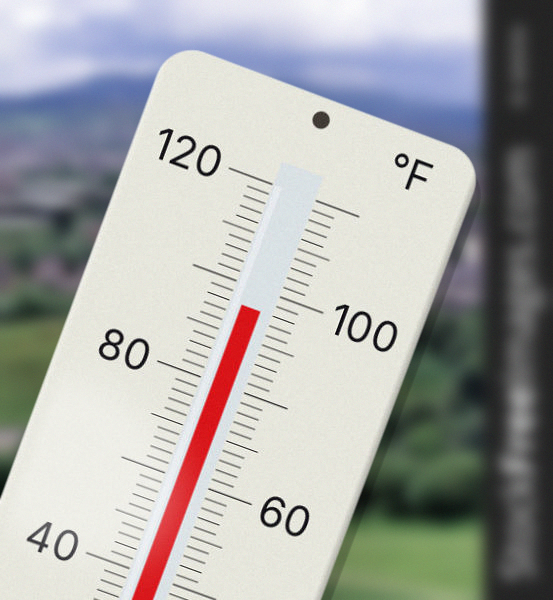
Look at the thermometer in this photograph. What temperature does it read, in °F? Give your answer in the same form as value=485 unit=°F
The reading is value=96 unit=°F
